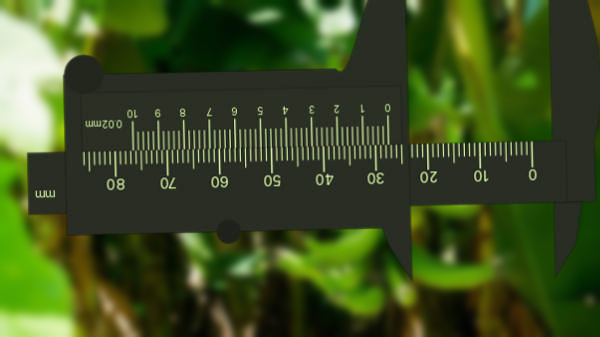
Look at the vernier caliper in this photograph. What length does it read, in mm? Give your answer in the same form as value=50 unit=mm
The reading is value=27.5 unit=mm
